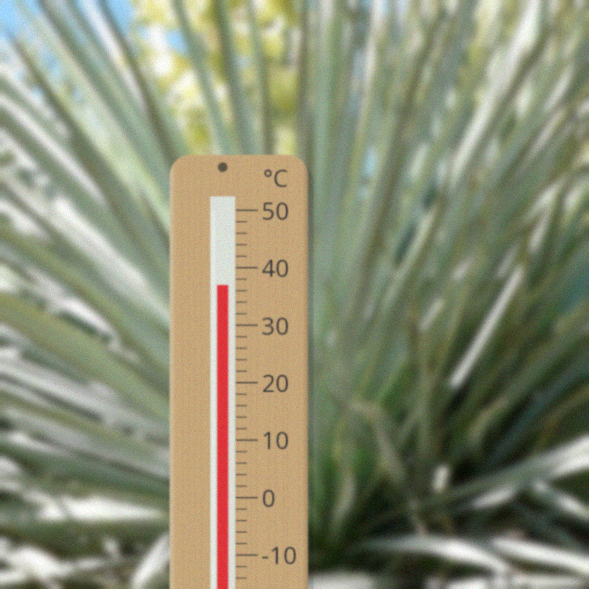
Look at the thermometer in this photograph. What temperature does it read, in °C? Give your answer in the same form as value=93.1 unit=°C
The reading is value=37 unit=°C
